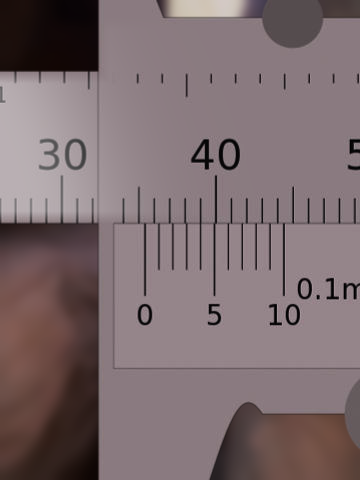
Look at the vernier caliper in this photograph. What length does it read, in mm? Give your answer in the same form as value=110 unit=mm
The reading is value=35.4 unit=mm
